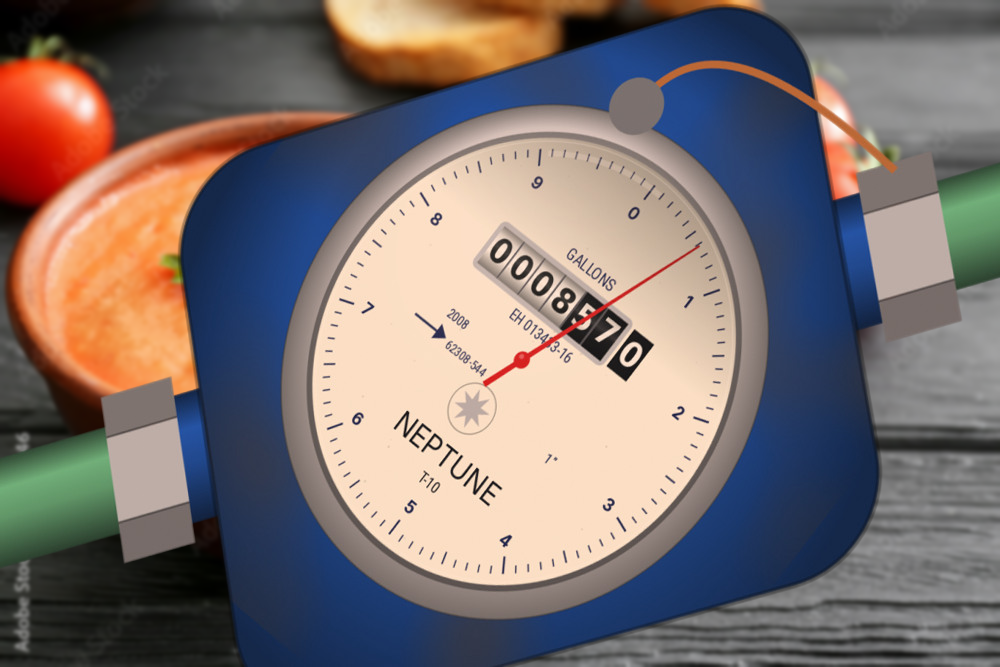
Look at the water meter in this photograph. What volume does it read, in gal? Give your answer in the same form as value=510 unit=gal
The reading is value=8570.6 unit=gal
